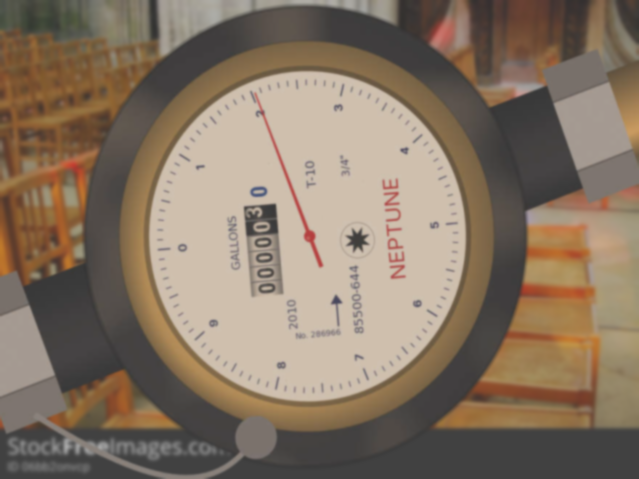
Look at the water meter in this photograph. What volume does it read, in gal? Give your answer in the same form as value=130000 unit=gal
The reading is value=32.0 unit=gal
